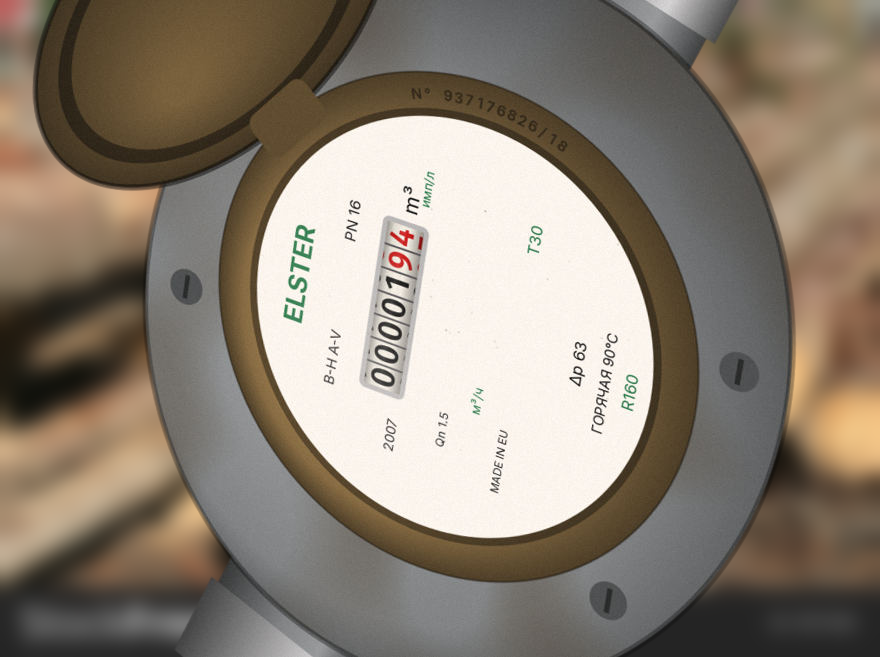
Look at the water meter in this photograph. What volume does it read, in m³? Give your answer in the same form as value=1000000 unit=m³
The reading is value=1.94 unit=m³
